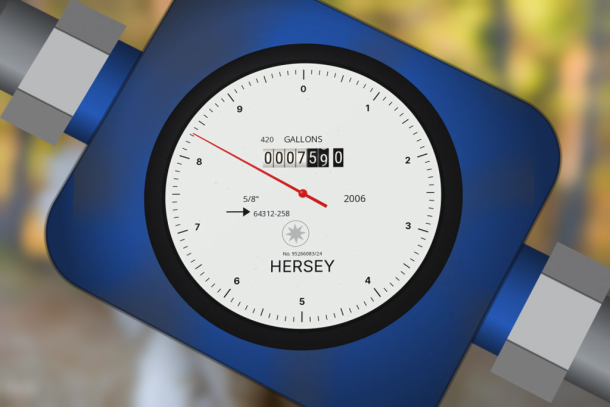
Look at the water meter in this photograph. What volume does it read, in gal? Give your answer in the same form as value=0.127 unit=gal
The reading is value=7588.3 unit=gal
